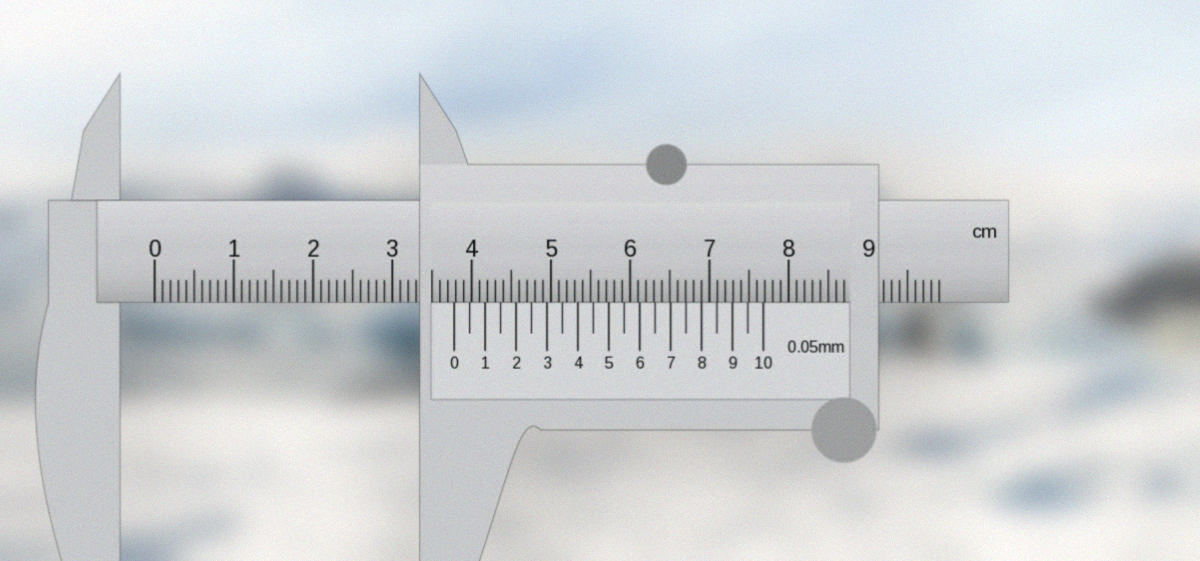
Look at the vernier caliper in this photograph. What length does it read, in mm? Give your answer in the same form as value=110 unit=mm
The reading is value=37.8 unit=mm
